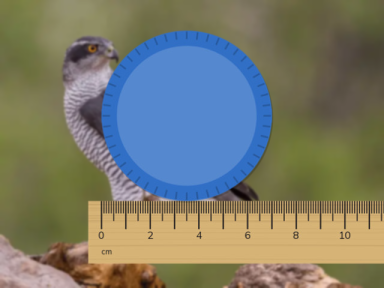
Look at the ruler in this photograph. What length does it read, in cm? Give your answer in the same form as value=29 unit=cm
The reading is value=7 unit=cm
